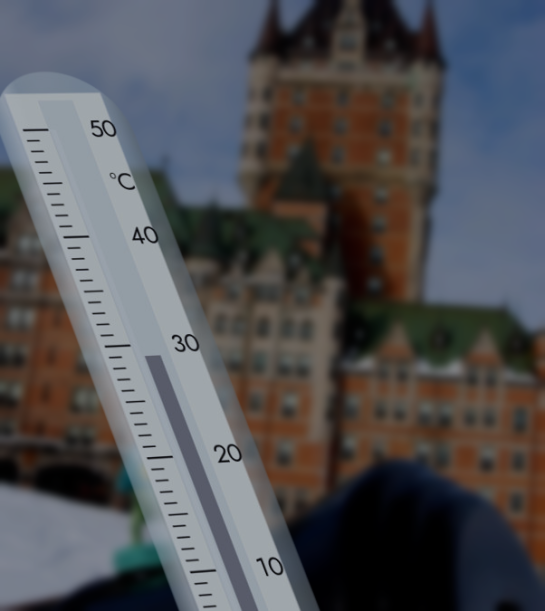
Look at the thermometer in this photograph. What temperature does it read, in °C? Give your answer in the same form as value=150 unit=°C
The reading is value=29 unit=°C
